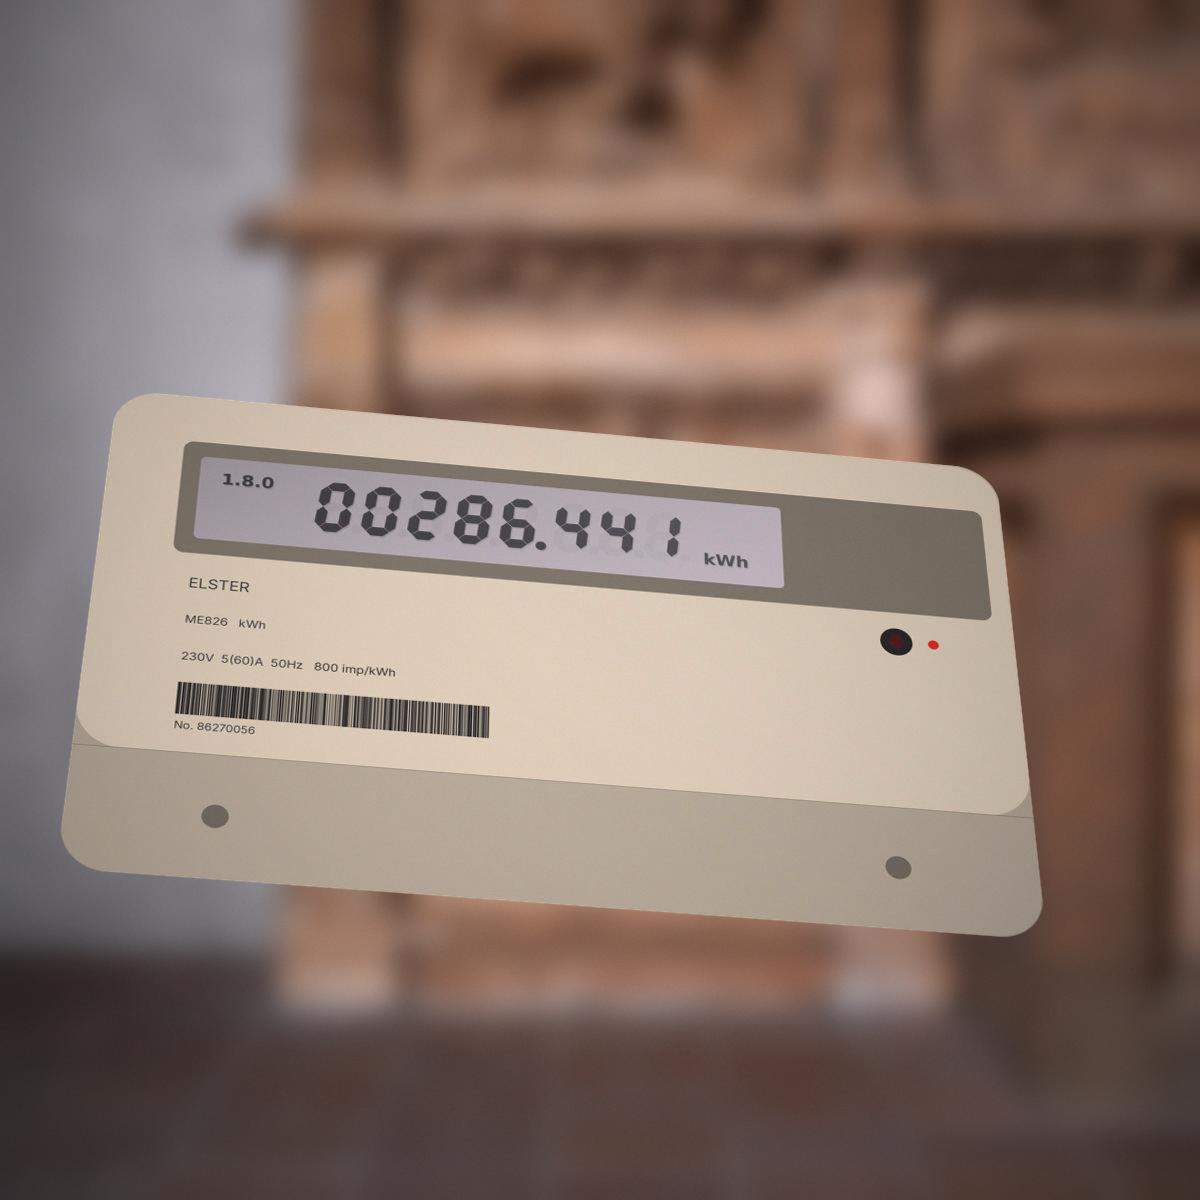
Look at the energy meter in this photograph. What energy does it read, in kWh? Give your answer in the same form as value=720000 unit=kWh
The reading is value=286.441 unit=kWh
